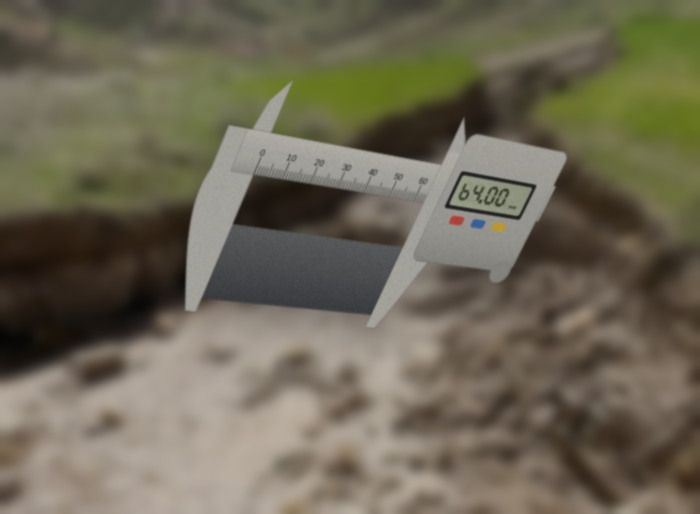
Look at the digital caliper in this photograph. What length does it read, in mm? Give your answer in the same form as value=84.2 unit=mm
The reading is value=64.00 unit=mm
